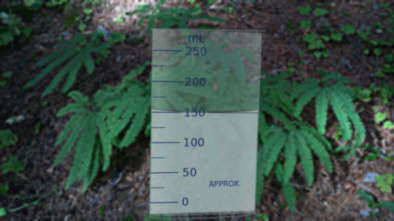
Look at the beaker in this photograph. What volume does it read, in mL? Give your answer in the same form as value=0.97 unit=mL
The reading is value=150 unit=mL
